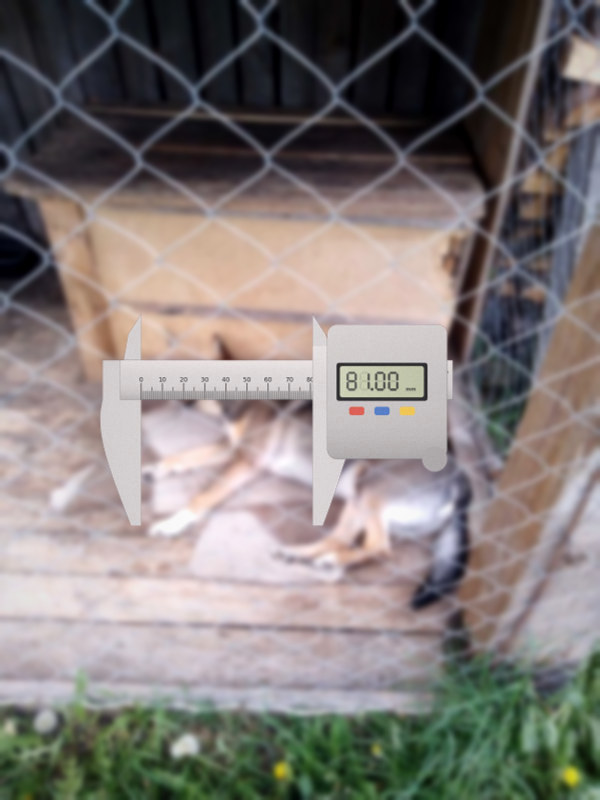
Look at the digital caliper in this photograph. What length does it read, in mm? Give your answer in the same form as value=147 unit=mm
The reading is value=81.00 unit=mm
